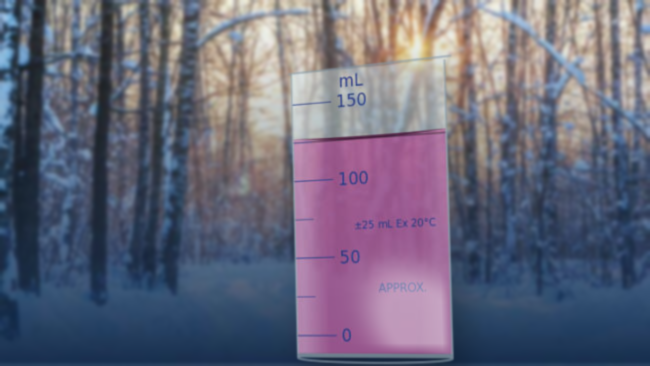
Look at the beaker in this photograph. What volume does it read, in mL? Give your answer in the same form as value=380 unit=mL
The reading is value=125 unit=mL
